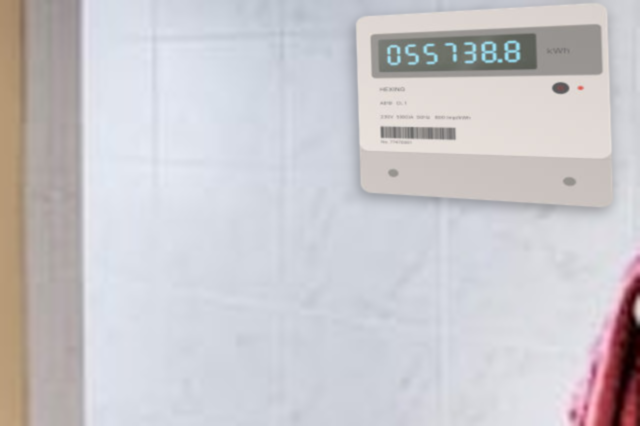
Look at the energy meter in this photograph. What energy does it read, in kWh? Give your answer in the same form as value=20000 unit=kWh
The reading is value=55738.8 unit=kWh
